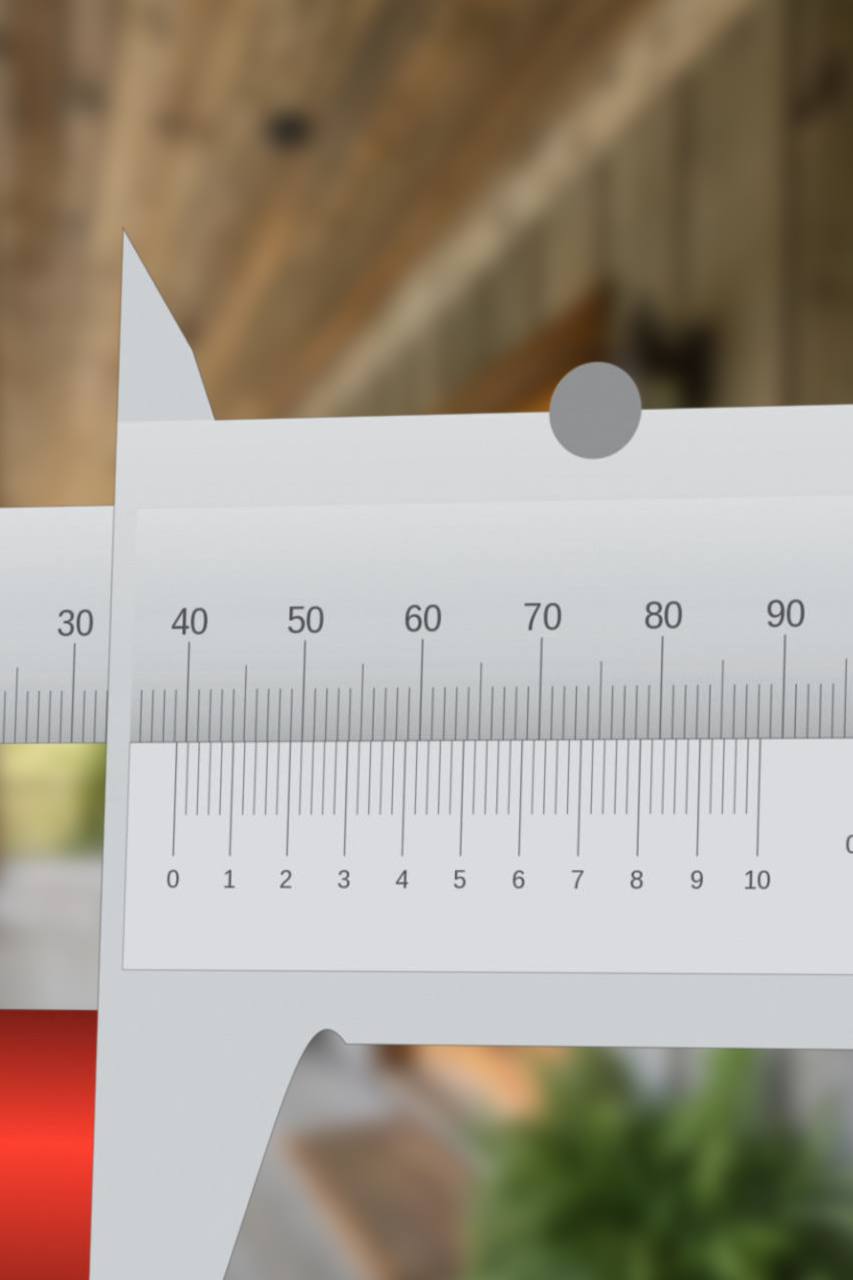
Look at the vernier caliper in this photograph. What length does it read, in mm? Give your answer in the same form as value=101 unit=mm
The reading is value=39.2 unit=mm
